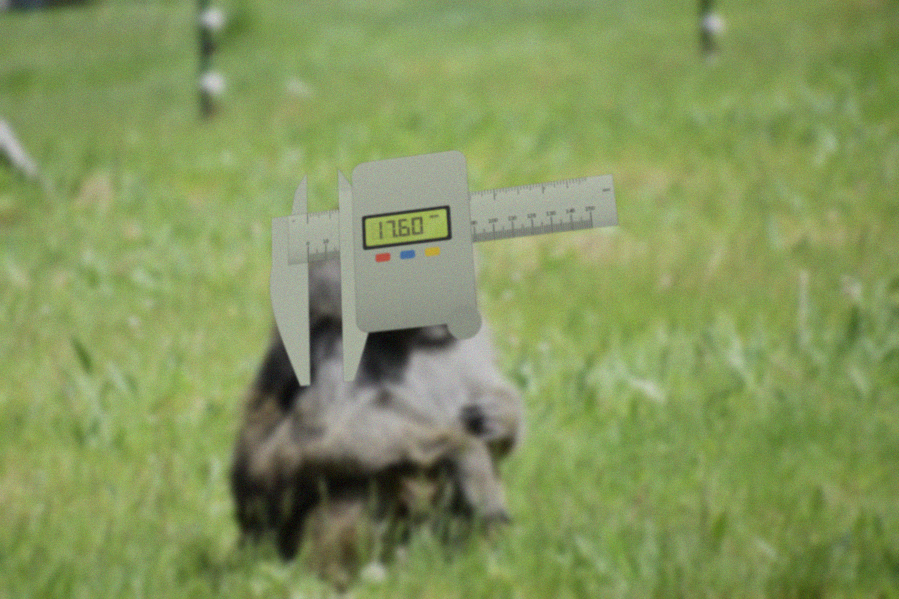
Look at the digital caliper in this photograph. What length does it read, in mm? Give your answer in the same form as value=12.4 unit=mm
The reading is value=17.60 unit=mm
